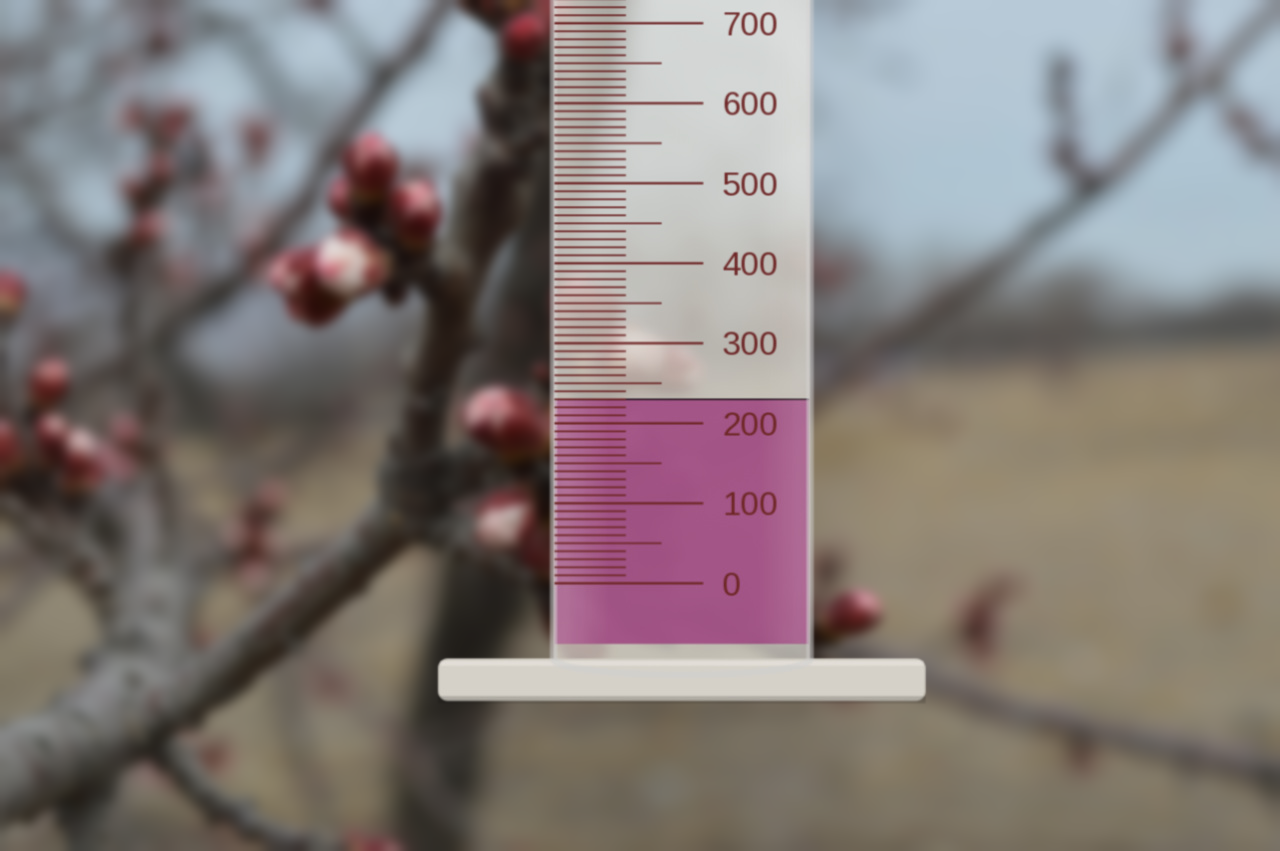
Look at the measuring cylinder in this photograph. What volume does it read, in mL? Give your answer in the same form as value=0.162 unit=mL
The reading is value=230 unit=mL
